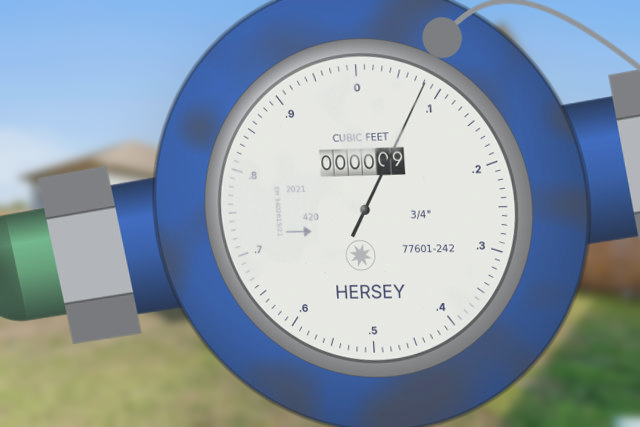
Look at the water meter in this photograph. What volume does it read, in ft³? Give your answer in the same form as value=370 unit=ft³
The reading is value=9.08 unit=ft³
